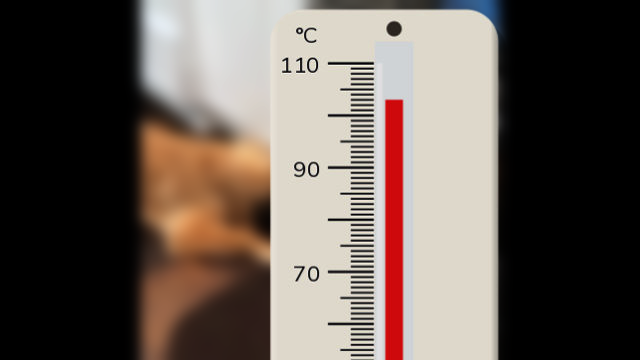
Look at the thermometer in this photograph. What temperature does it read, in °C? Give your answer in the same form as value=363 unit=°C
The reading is value=103 unit=°C
